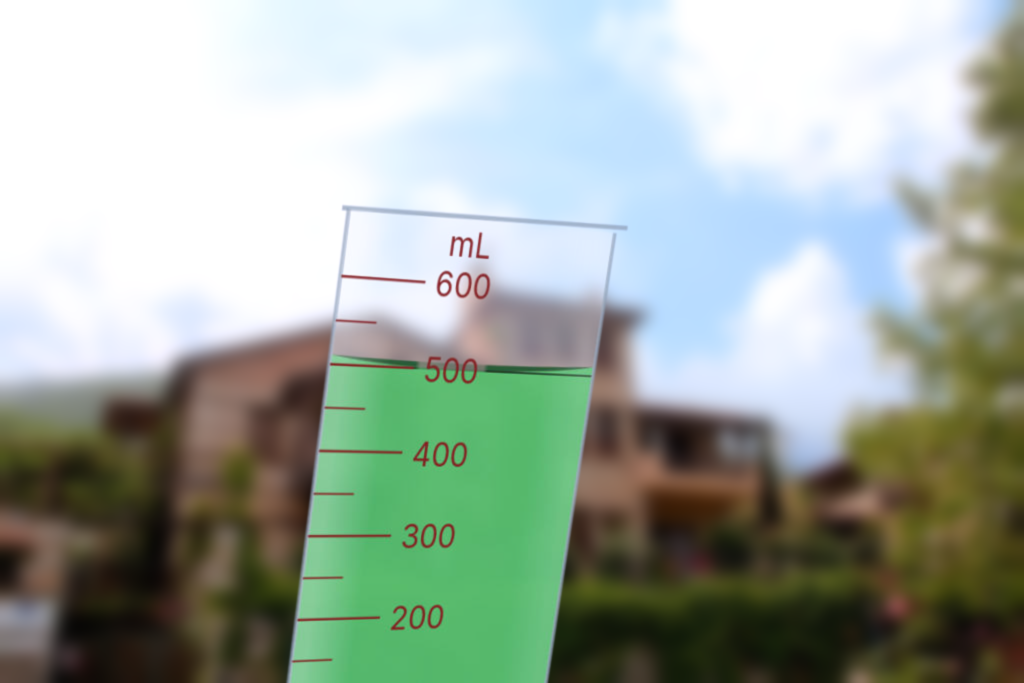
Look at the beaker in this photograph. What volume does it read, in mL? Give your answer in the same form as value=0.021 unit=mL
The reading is value=500 unit=mL
